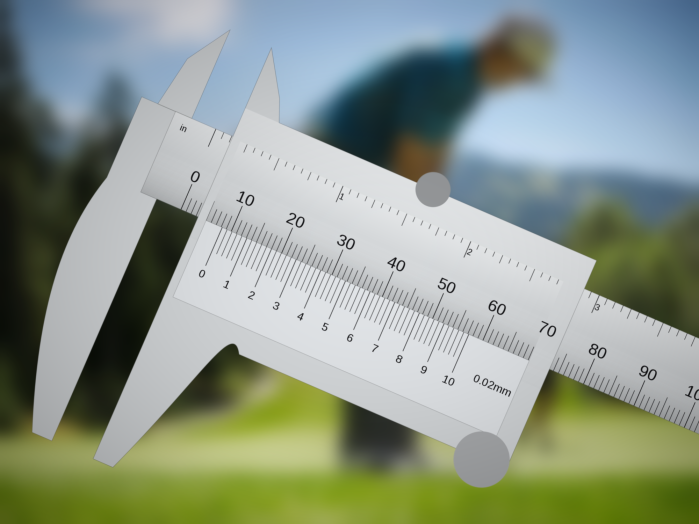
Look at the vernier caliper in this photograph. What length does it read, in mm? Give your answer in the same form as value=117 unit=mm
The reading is value=8.2 unit=mm
